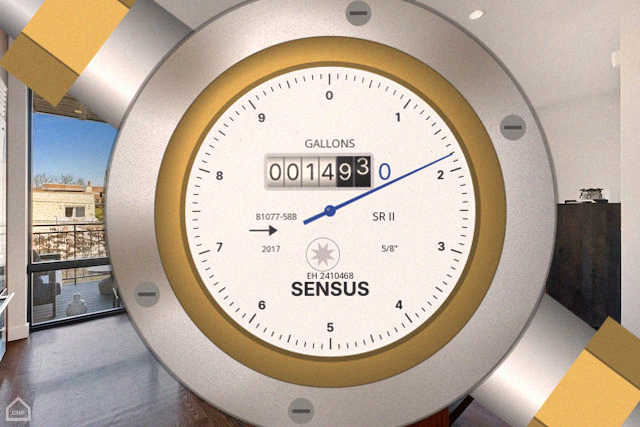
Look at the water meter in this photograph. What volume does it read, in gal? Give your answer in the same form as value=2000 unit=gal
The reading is value=14931.8 unit=gal
